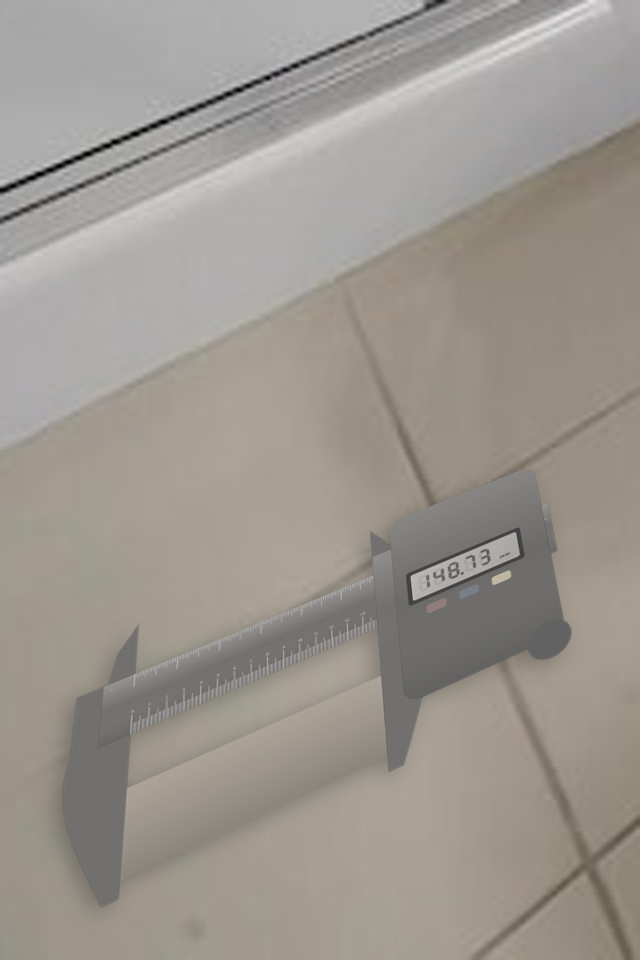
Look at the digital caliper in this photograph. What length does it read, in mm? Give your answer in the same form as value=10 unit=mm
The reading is value=148.73 unit=mm
